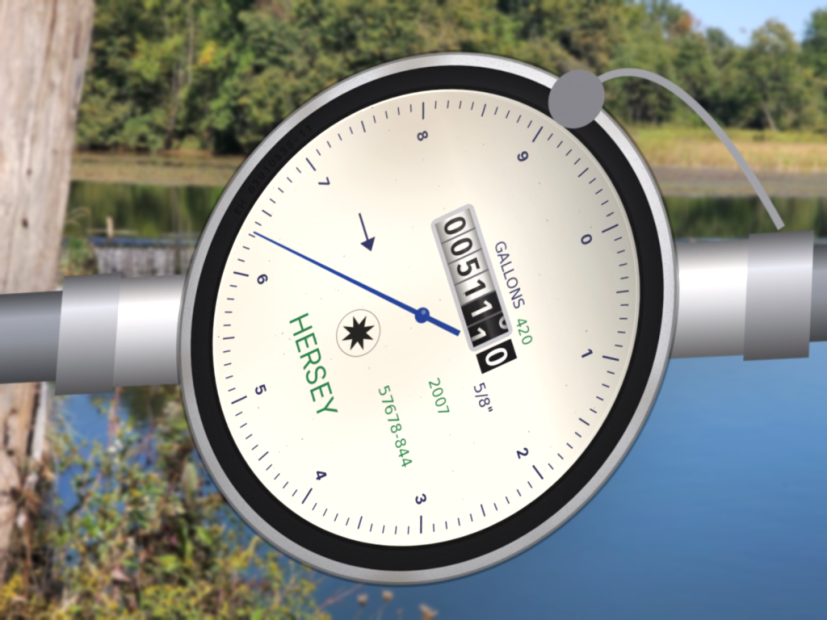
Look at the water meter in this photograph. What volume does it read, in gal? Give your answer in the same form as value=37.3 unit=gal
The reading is value=51106.3 unit=gal
